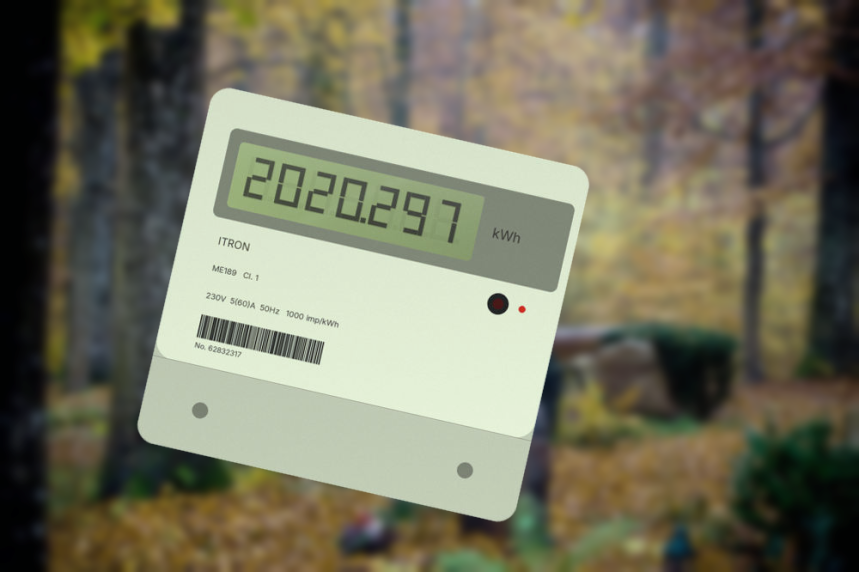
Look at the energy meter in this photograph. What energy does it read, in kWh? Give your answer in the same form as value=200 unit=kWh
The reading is value=2020.297 unit=kWh
